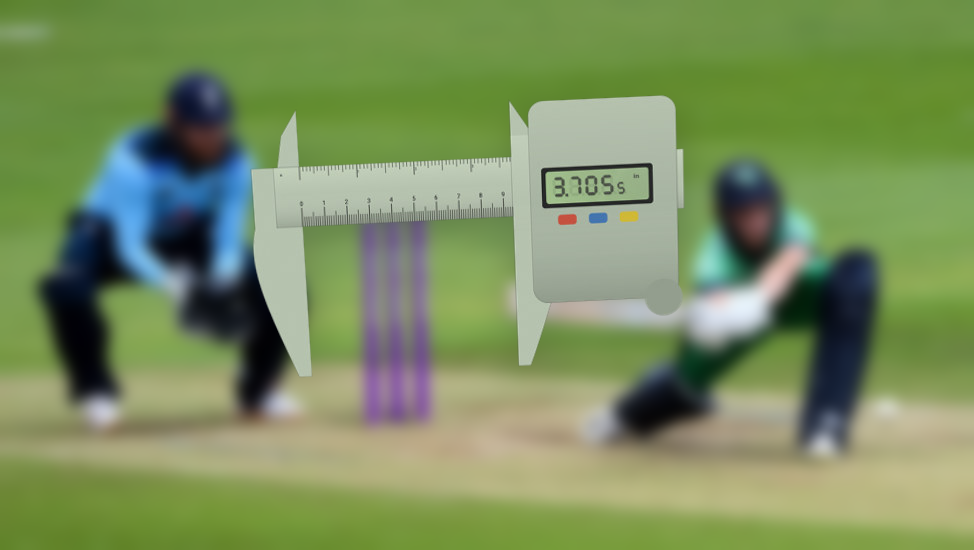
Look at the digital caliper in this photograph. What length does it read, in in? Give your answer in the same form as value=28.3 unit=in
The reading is value=3.7055 unit=in
